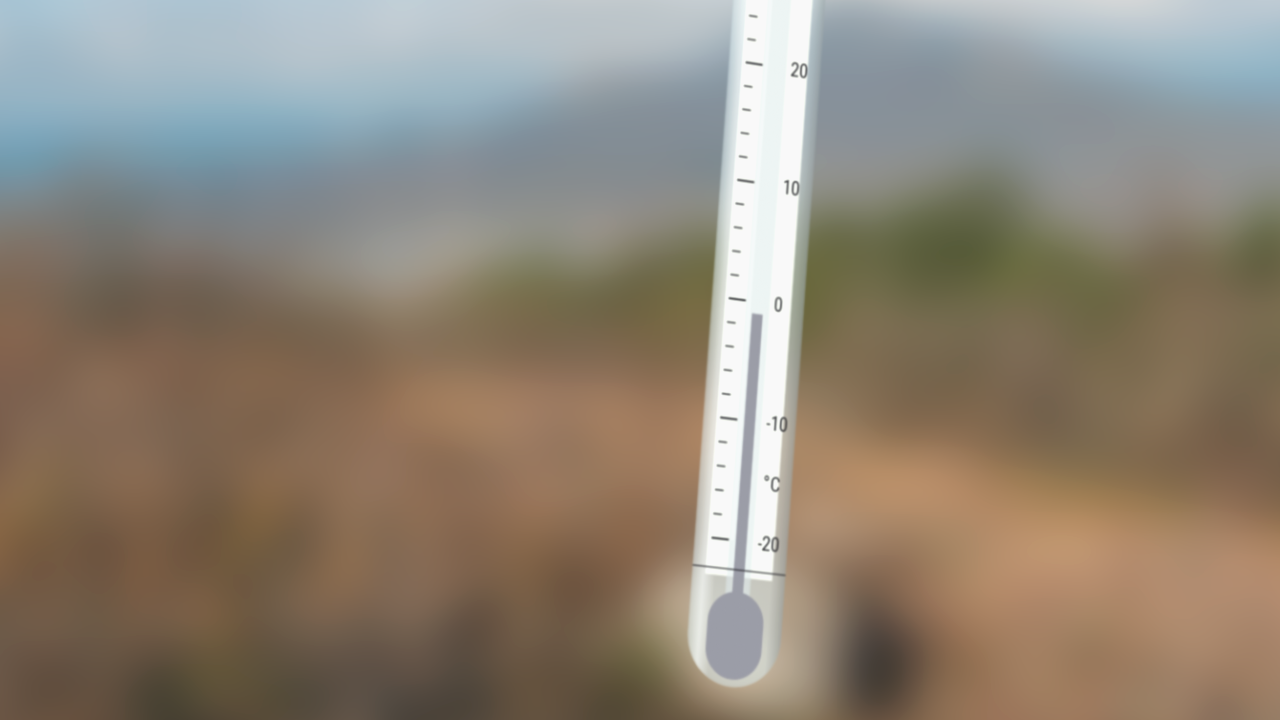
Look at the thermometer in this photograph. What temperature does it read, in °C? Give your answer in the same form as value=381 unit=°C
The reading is value=-1 unit=°C
